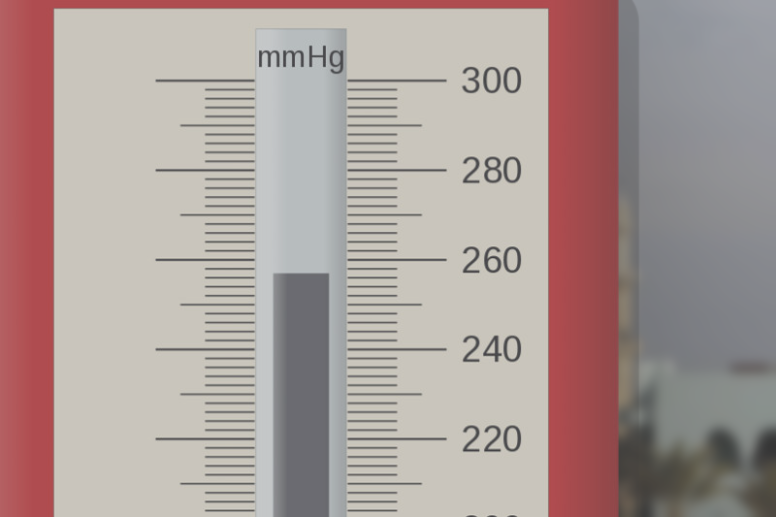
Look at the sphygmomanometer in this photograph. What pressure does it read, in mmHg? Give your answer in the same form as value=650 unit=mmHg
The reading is value=257 unit=mmHg
